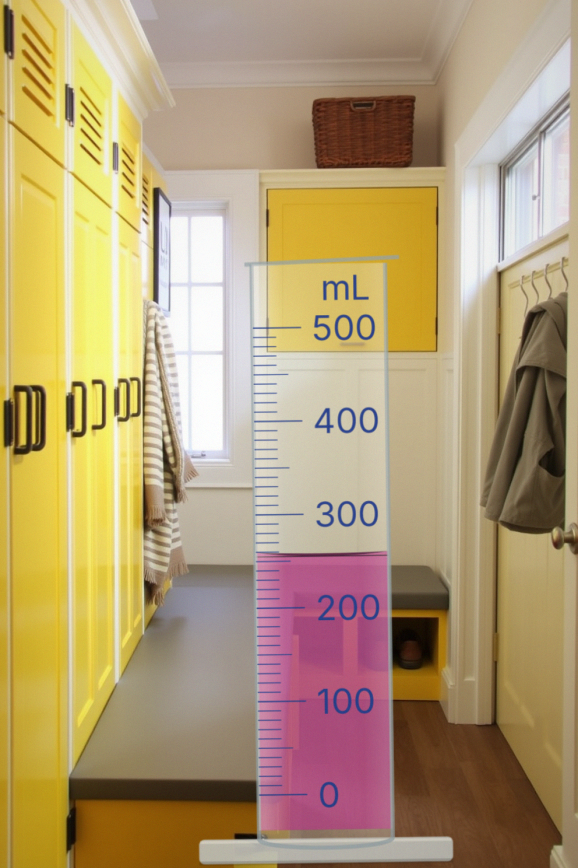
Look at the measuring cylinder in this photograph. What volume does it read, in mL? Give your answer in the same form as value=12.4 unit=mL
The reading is value=255 unit=mL
